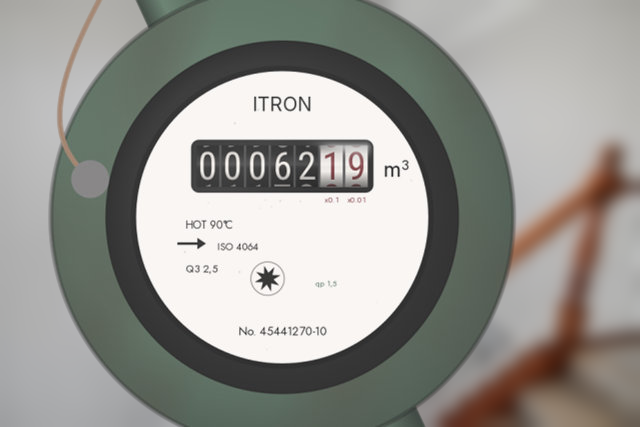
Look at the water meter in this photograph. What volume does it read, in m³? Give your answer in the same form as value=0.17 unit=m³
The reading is value=62.19 unit=m³
